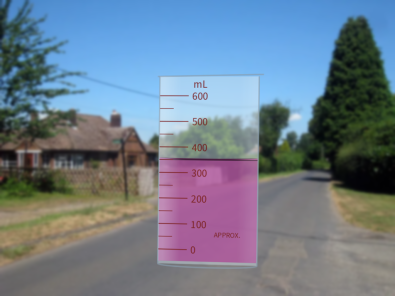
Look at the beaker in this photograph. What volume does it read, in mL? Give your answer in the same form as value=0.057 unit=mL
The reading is value=350 unit=mL
